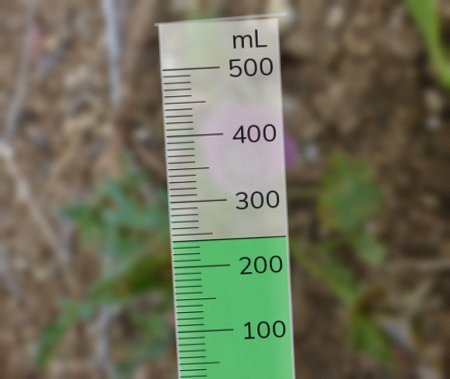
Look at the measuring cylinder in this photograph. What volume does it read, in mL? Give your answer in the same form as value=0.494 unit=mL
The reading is value=240 unit=mL
